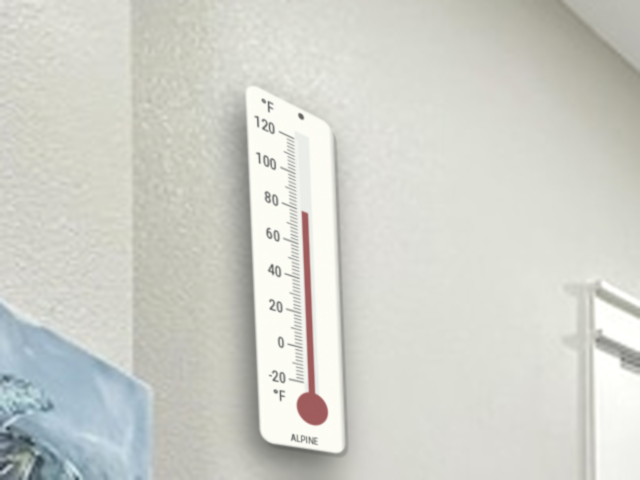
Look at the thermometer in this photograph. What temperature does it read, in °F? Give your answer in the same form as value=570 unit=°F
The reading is value=80 unit=°F
